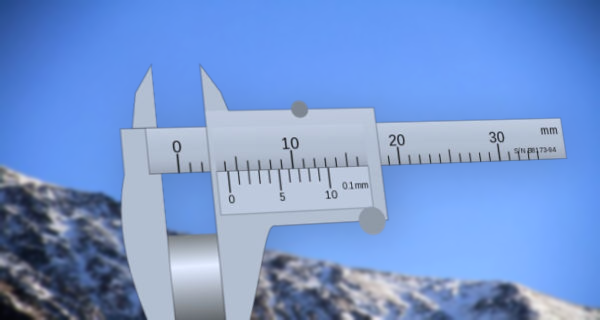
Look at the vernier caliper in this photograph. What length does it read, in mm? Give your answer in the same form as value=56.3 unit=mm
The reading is value=4.2 unit=mm
